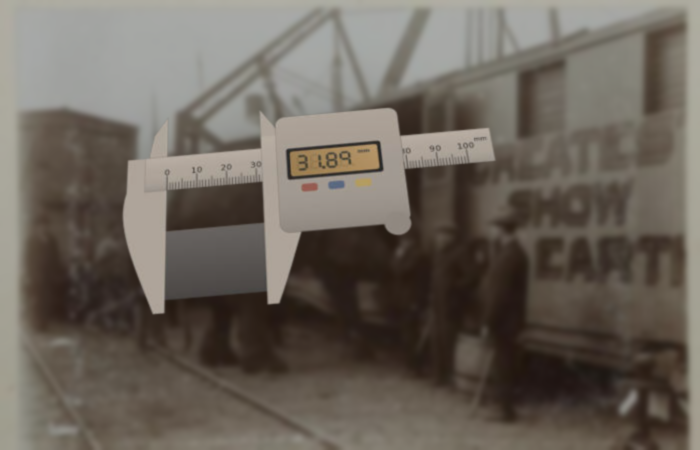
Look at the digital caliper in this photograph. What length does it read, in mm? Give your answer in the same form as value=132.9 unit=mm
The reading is value=31.89 unit=mm
